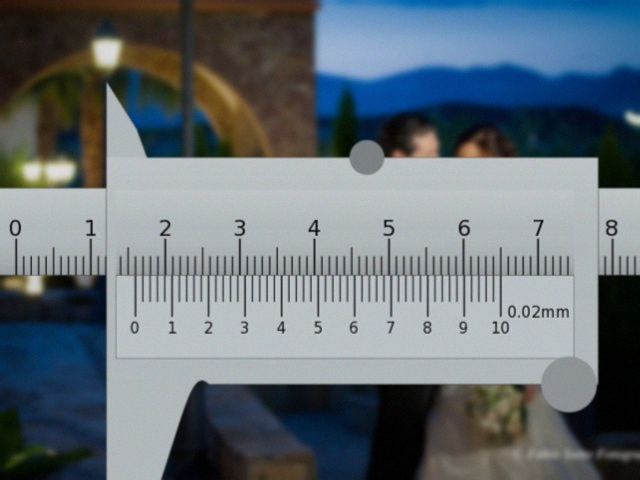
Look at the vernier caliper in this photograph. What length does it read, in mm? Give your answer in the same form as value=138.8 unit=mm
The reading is value=16.0 unit=mm
